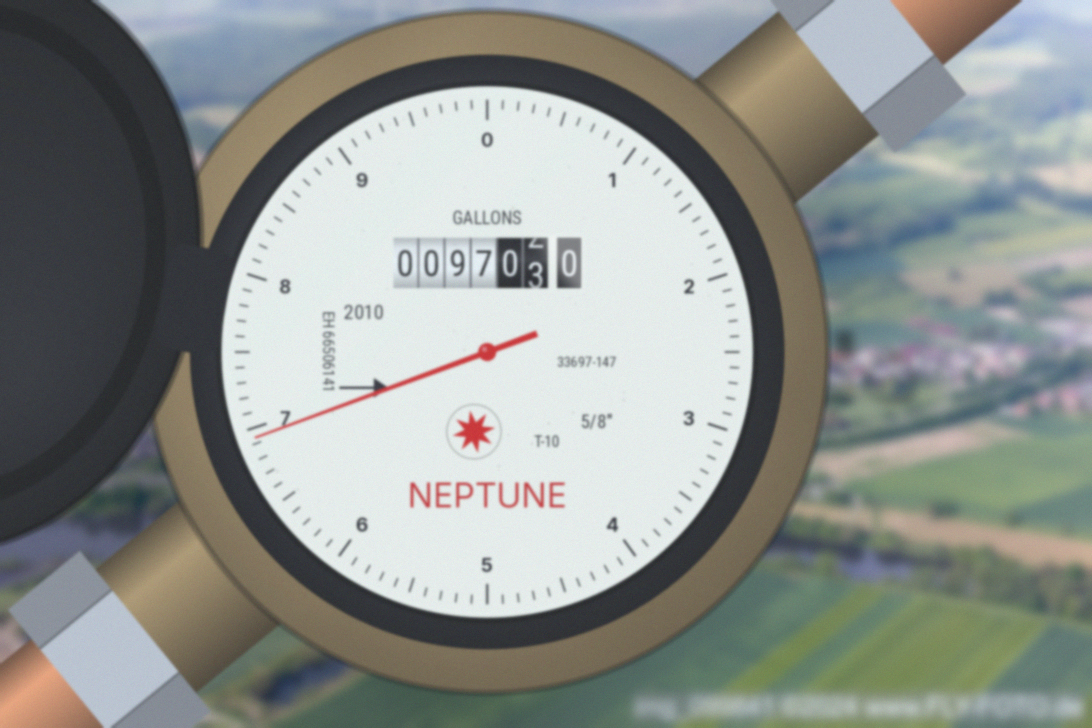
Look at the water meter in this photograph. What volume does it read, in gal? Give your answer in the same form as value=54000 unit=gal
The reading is value=97026.9 unit=gal
